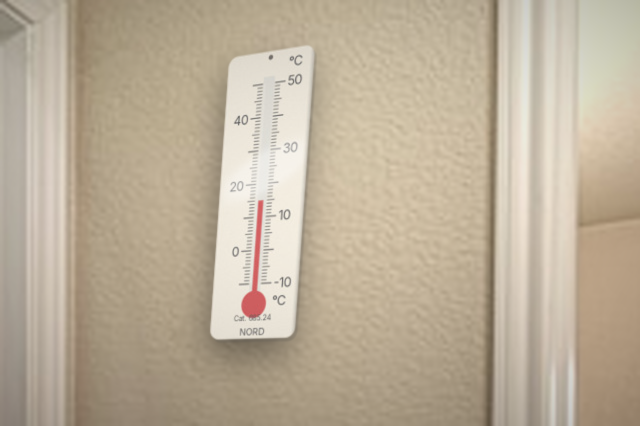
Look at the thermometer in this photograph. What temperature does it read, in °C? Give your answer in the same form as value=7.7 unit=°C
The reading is value=15 unit=°C
